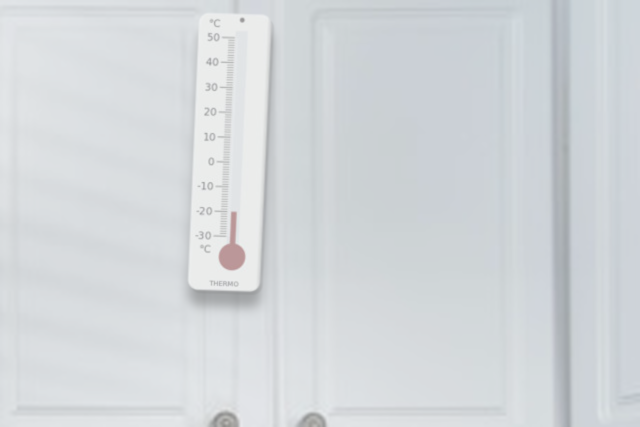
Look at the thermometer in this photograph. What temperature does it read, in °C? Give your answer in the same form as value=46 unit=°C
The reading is value=-20 unit=°C
